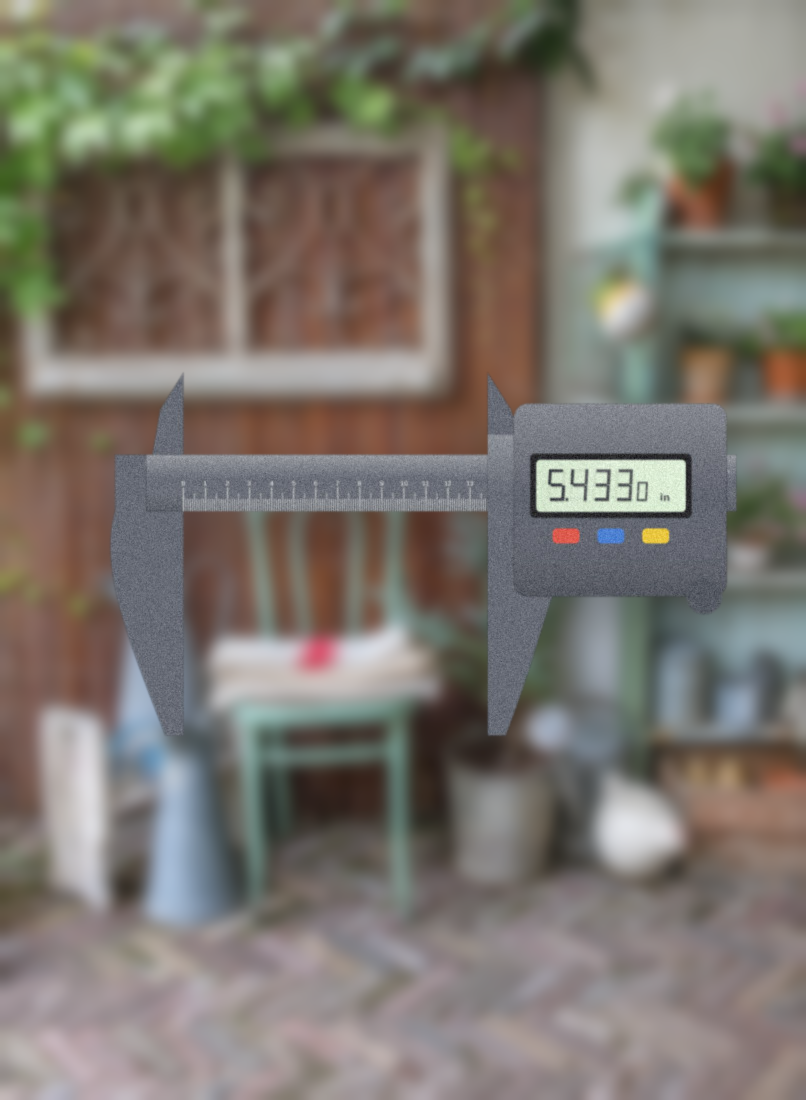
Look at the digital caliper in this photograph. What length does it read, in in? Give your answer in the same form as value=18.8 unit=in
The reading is value=5.4330 unit=in
